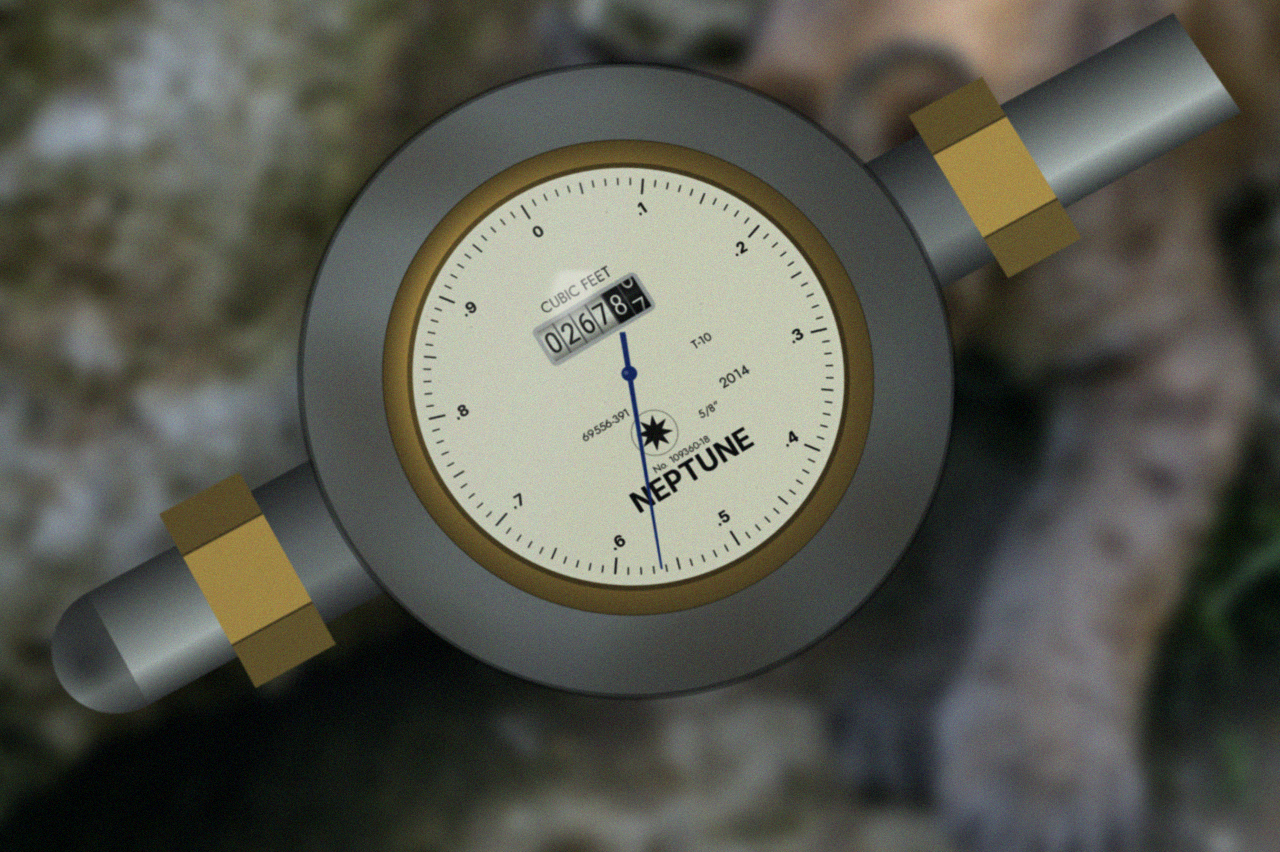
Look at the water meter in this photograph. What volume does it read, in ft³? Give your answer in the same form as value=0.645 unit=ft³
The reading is value=26786.56 unit=ft³
